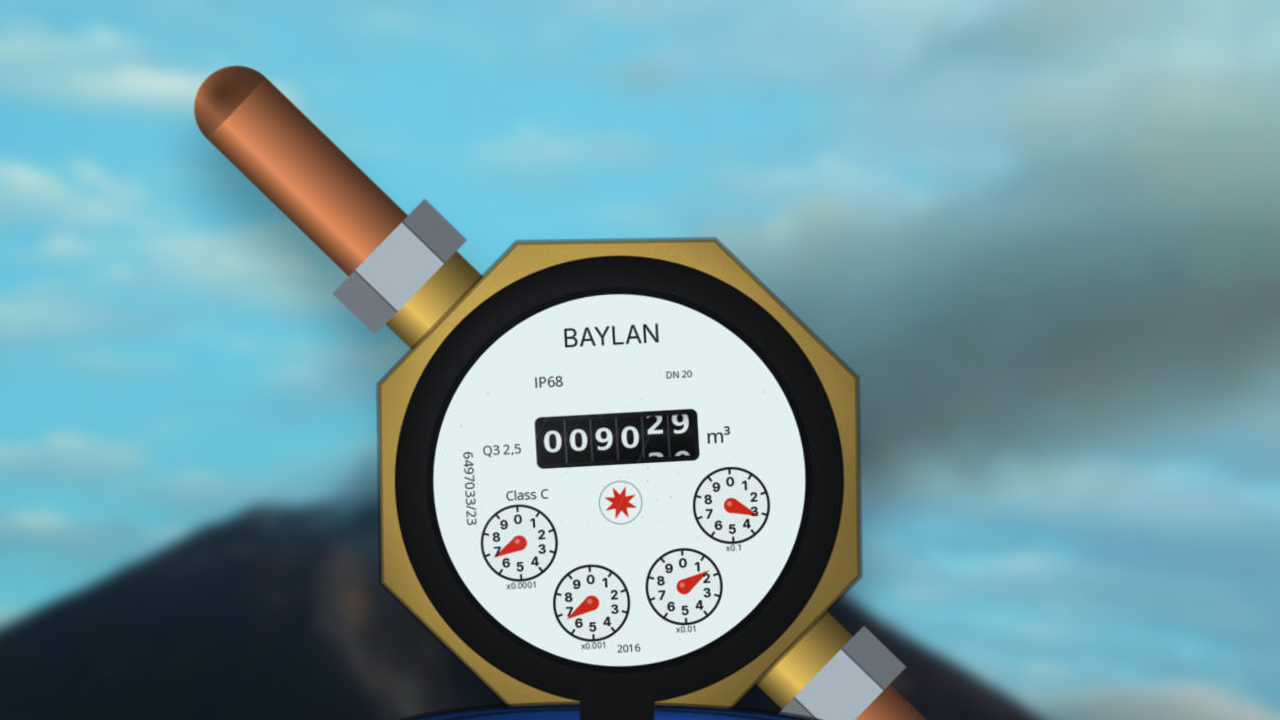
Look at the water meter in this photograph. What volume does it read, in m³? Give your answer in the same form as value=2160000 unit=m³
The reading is value=9029.3166 unit=m³
